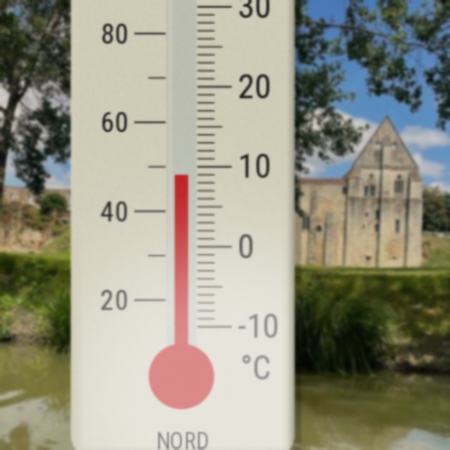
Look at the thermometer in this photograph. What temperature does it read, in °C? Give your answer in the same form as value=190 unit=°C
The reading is value=9 unit=°C
